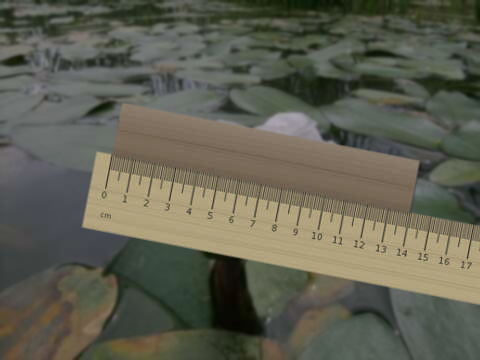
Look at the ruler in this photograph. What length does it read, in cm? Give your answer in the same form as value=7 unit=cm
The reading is value=14 unit=cm
